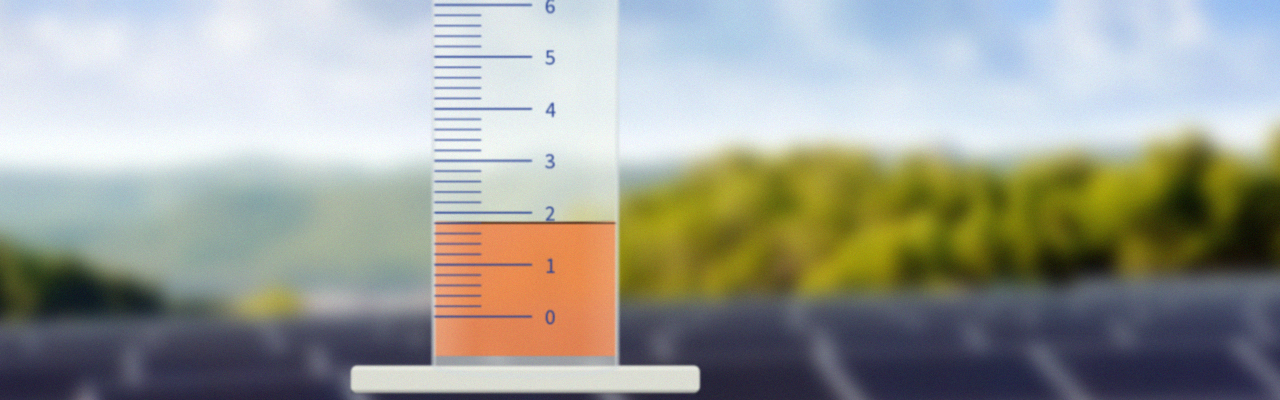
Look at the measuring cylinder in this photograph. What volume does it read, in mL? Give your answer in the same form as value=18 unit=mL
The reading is value=1.8 unit=mL
